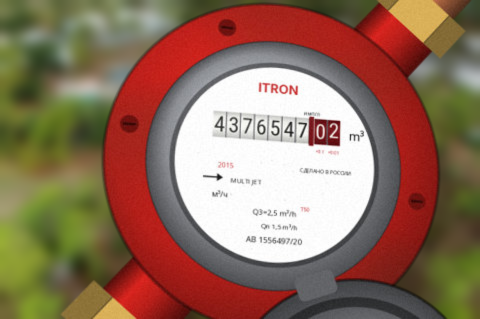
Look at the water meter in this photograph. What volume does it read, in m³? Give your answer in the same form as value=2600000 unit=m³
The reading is value=4376547.02 unit=m³
